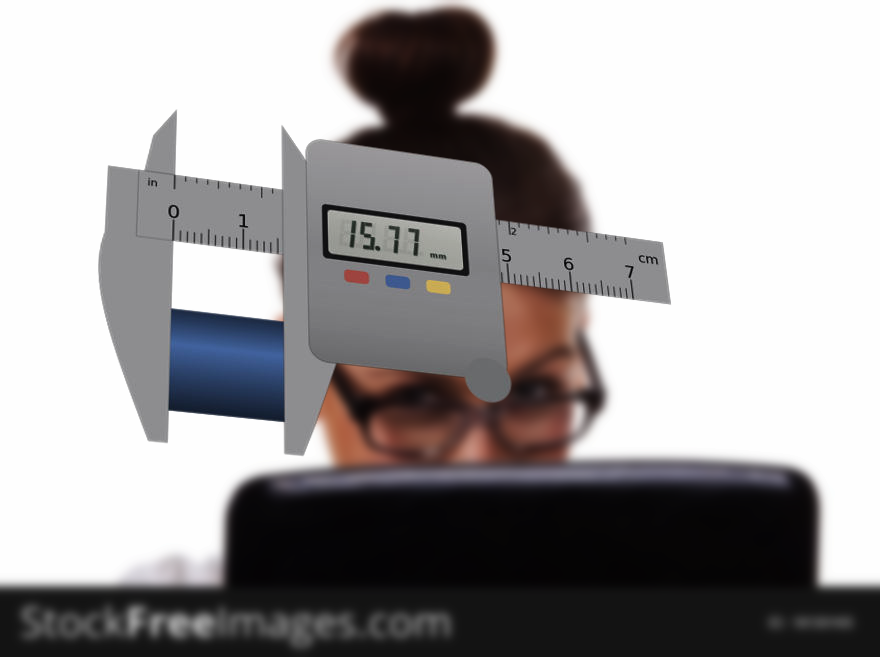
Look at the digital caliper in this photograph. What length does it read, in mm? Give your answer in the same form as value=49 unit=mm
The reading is value=15.77 unit=mm
